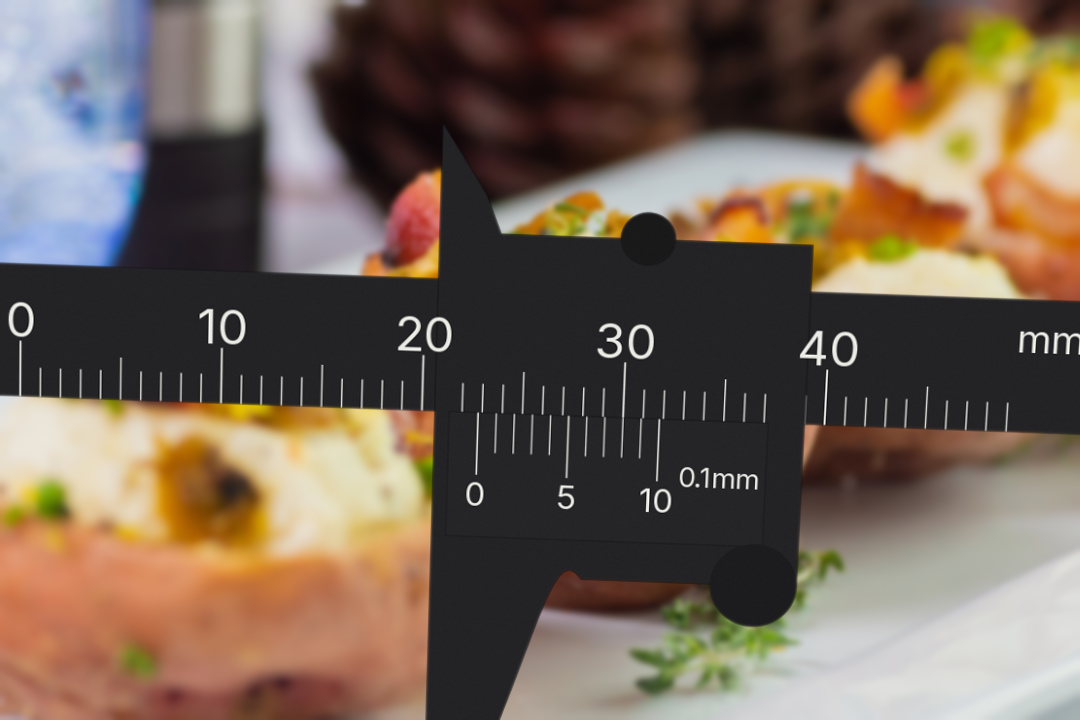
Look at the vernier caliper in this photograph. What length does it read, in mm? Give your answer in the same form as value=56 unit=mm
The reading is value=22.8 unit=mm
